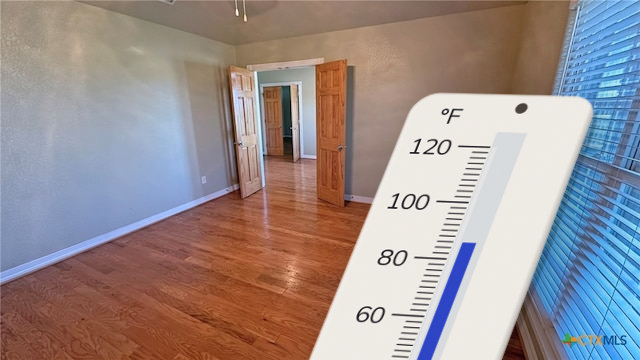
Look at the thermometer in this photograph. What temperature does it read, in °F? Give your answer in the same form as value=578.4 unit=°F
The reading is value=86 unit=°F
